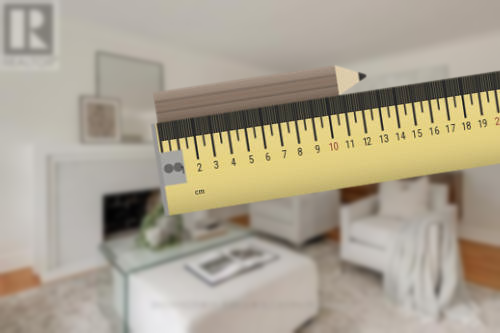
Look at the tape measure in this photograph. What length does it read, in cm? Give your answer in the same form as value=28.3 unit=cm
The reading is value=12.5 unit=cm
